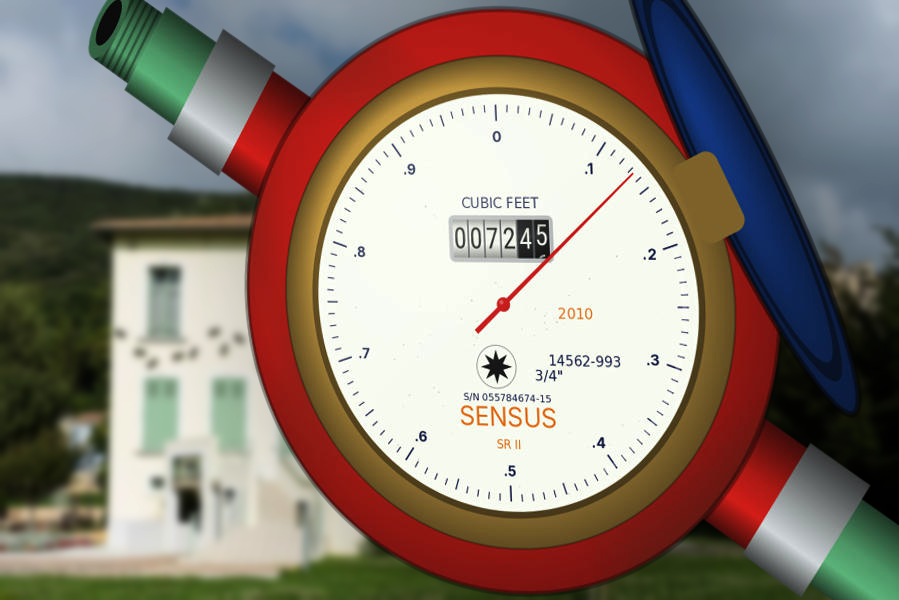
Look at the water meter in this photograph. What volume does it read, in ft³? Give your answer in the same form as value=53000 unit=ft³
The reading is value=7245.13 unit=ft³
